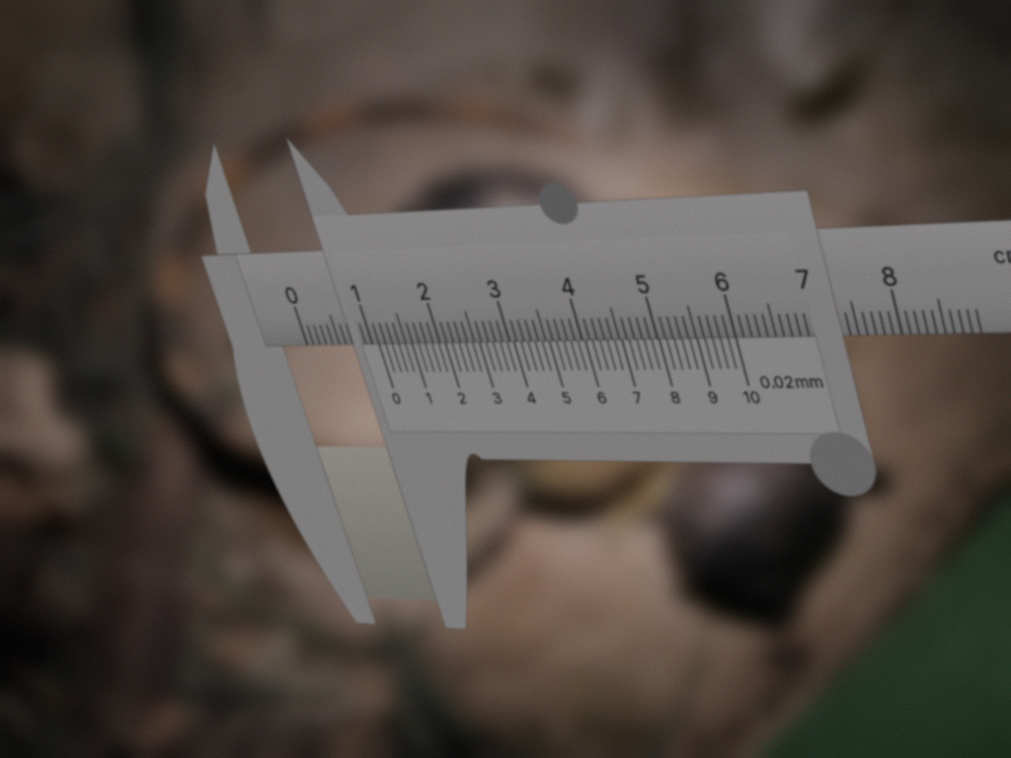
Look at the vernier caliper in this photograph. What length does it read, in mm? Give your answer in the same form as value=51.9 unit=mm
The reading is value=11.0 unit=mm
